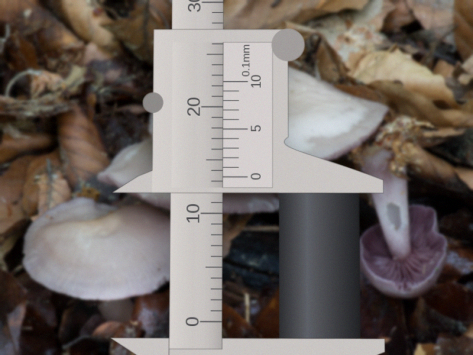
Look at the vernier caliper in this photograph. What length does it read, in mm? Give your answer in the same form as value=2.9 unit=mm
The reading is value=13.4 unit=mm
